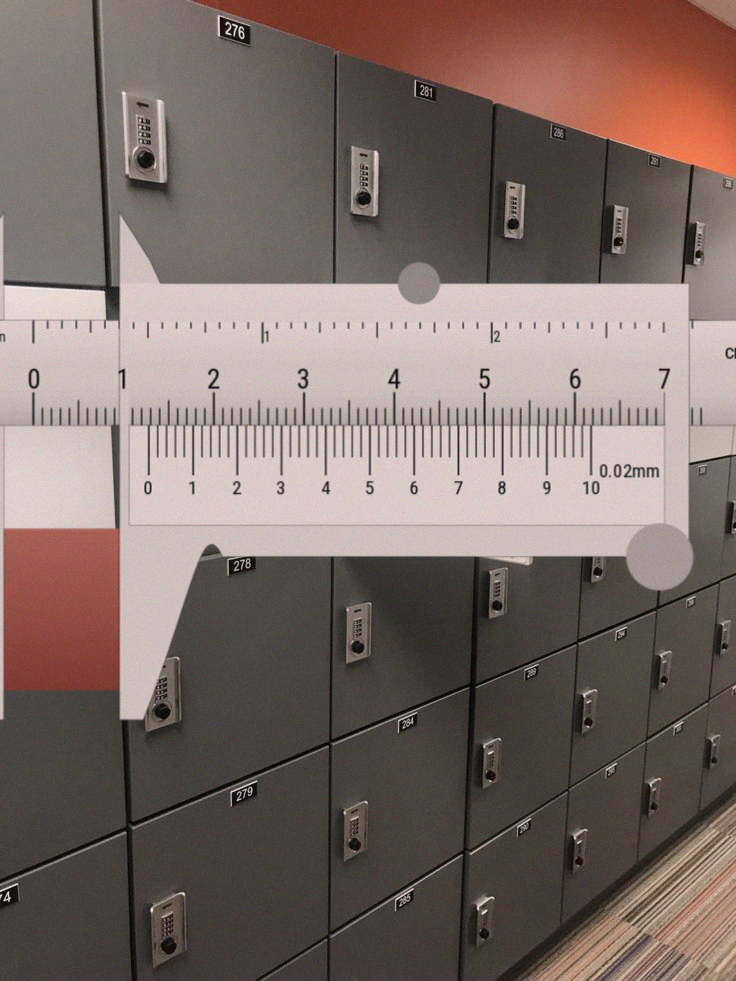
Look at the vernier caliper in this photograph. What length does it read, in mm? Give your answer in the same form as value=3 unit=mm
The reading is value=12.8 unit=mm
